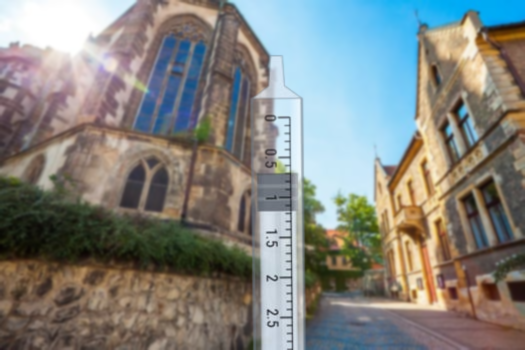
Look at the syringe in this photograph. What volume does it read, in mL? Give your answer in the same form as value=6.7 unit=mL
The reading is value=0.7 unit=mL
